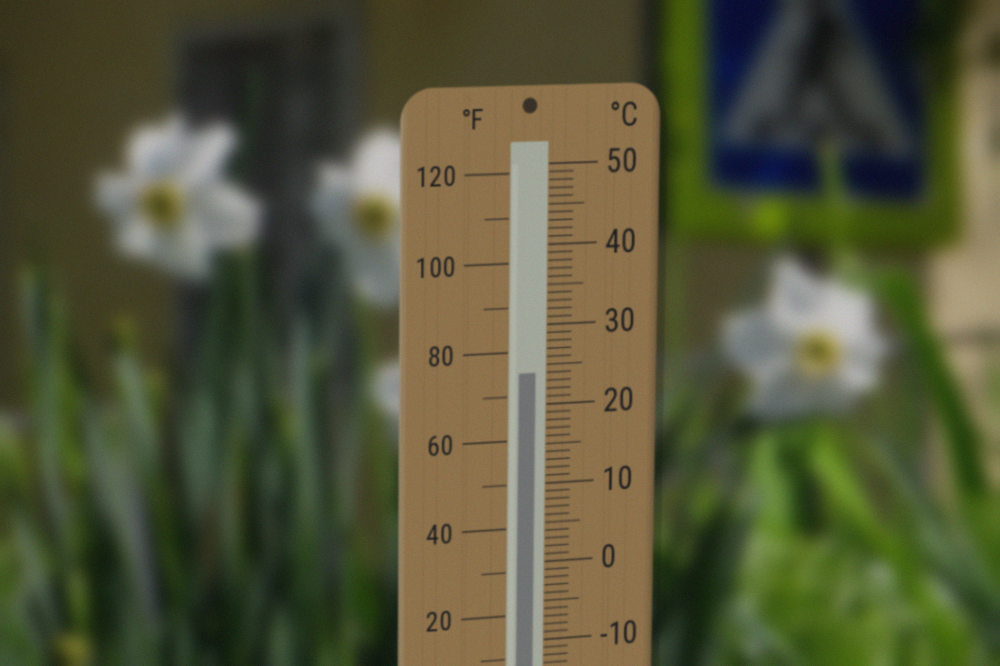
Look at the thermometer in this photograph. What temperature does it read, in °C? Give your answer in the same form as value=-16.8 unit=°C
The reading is value=24 unit=°C
